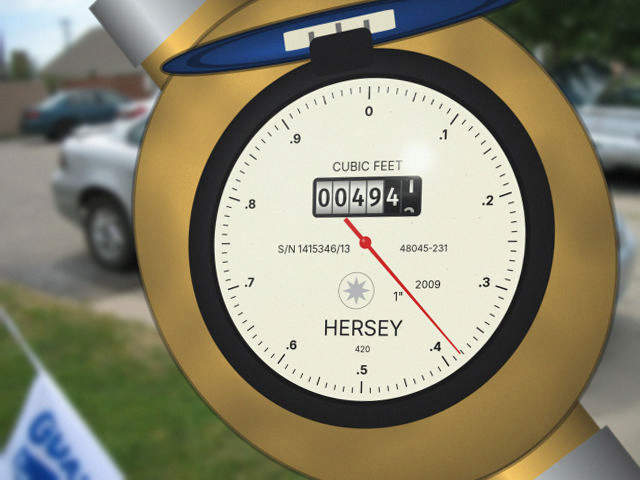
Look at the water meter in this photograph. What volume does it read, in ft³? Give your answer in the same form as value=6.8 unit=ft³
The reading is value=4941.38 unit=ft³
